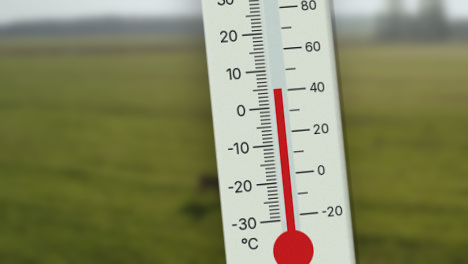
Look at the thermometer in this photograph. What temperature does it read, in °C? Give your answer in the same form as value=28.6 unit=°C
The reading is value=5 unit=°C
